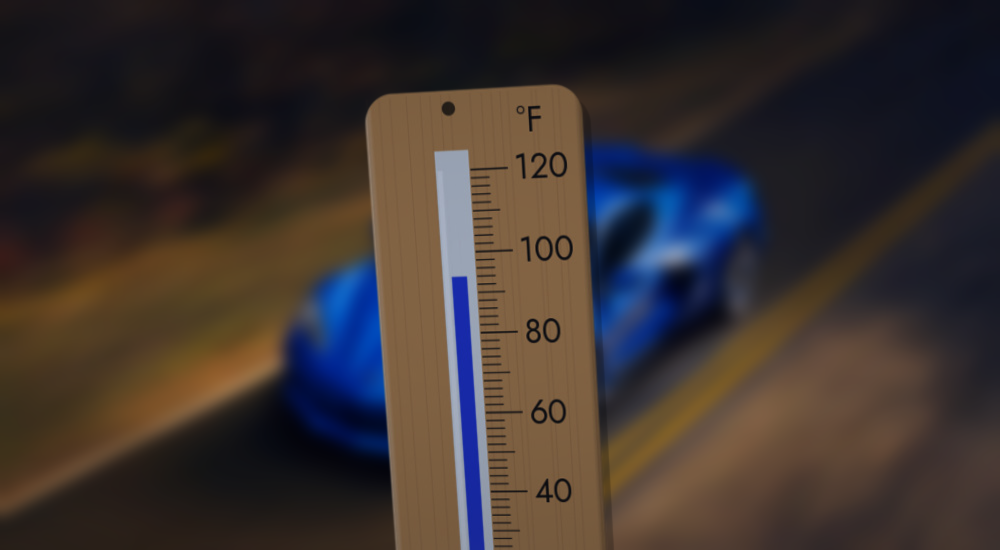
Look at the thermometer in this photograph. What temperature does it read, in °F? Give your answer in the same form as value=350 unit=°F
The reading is value=94 unit=°F
